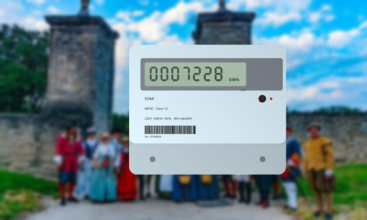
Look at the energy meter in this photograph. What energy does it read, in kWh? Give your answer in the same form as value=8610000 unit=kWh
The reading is value=7228 unit=kWh
